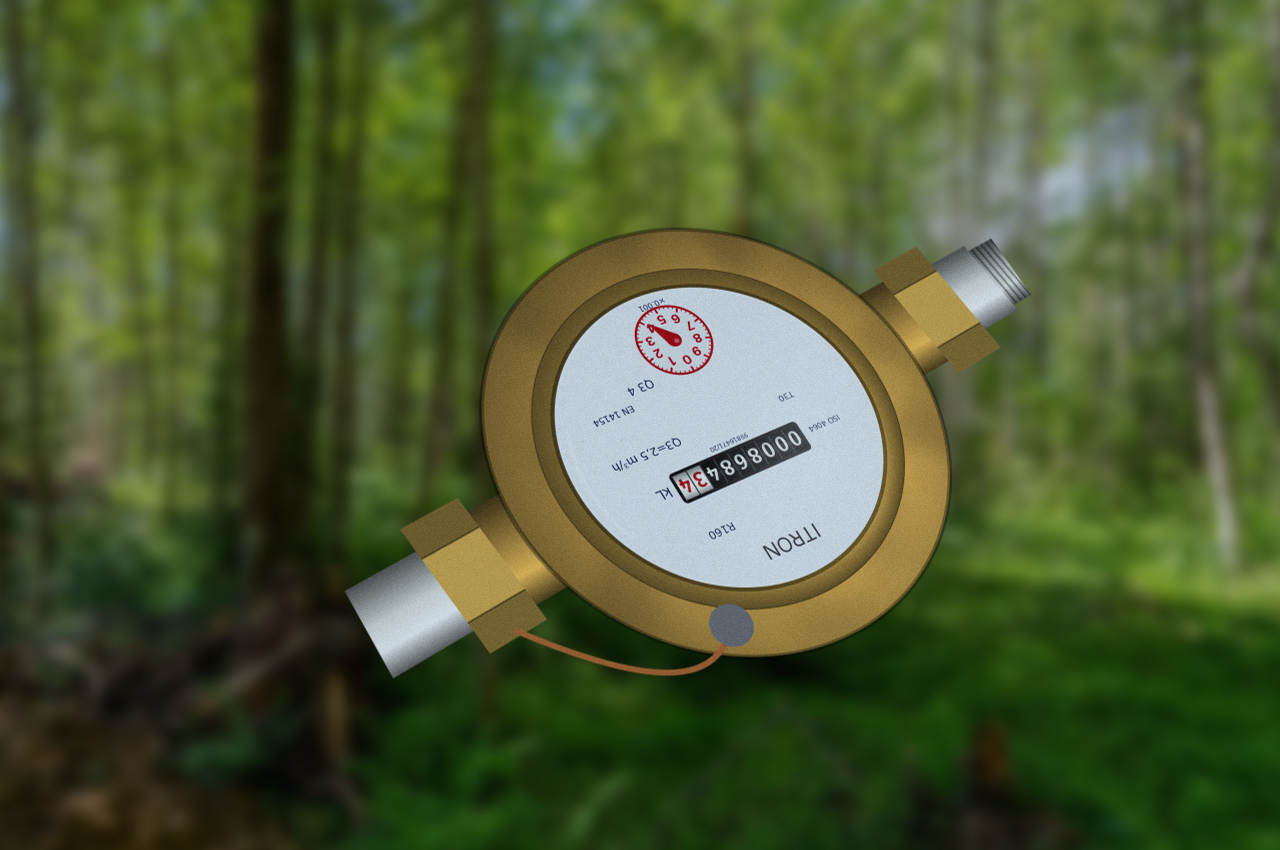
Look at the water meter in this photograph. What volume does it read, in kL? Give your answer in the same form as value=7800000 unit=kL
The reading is value=8684.344 unit=kL
